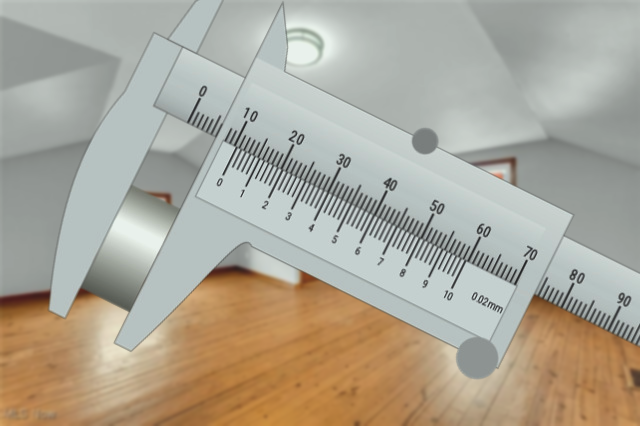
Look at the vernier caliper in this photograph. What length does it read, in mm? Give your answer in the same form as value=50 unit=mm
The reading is value=10.5 unit=mm
